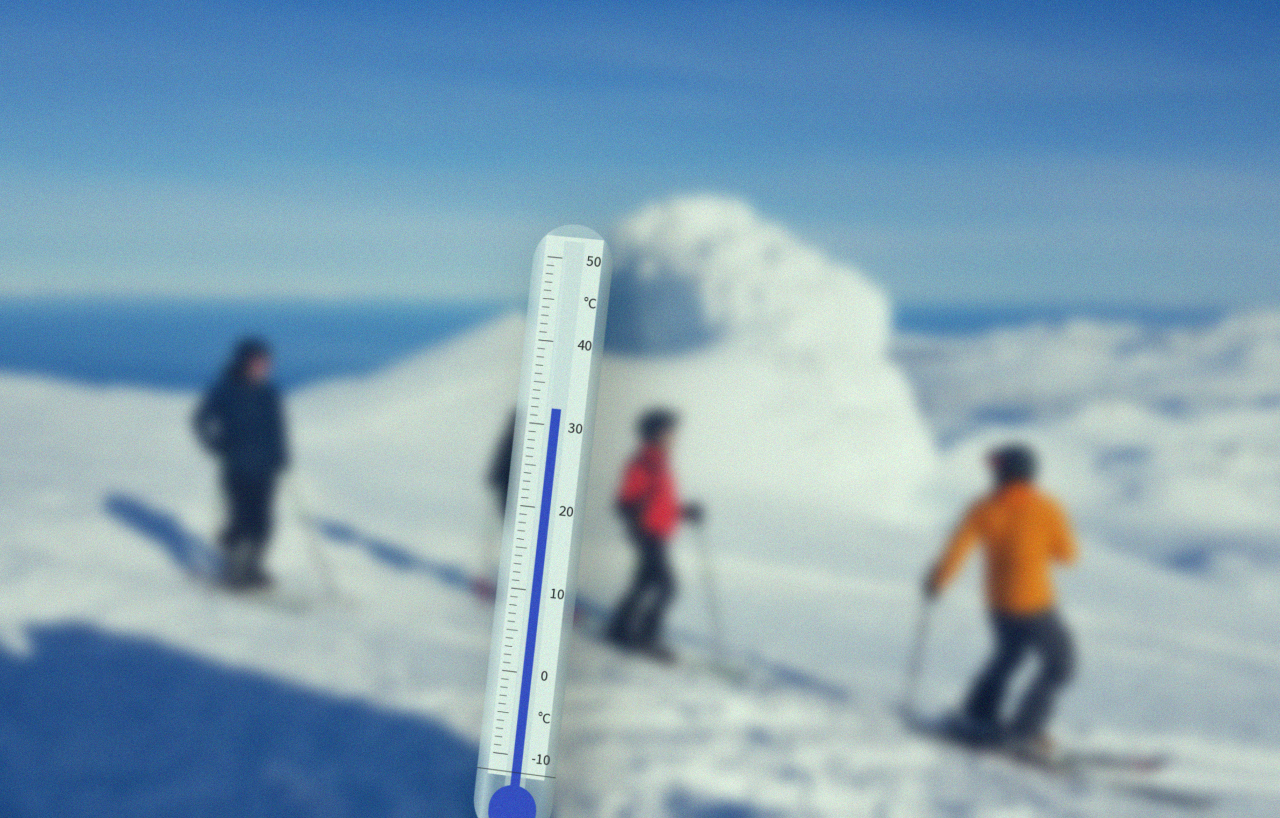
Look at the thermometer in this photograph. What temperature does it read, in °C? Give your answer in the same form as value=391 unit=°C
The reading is value=32 unit=°C
